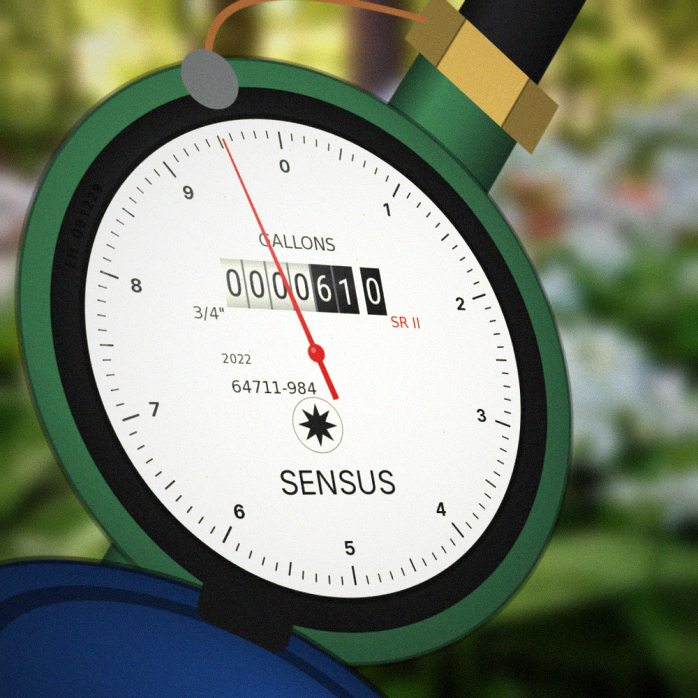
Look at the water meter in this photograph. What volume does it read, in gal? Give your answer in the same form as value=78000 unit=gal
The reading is value=609.5 unit=gal
